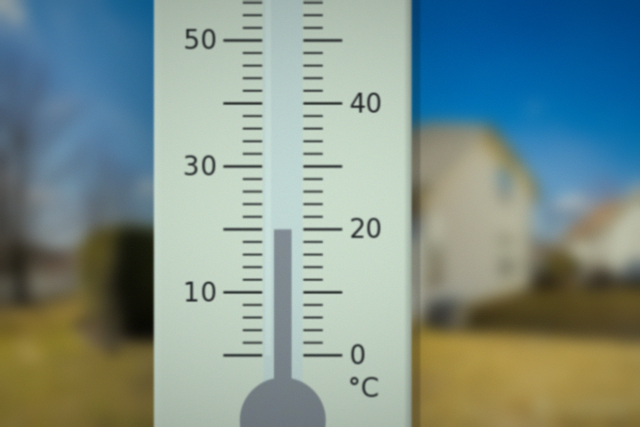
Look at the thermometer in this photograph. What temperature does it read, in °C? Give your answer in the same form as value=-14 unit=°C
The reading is value=20 unit=°C
